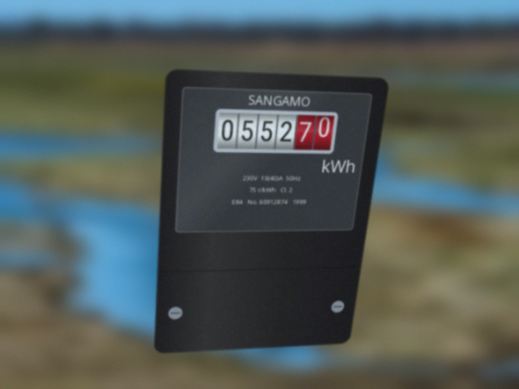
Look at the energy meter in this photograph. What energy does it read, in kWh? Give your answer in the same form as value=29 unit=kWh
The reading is value=552.70 unit=kWh
